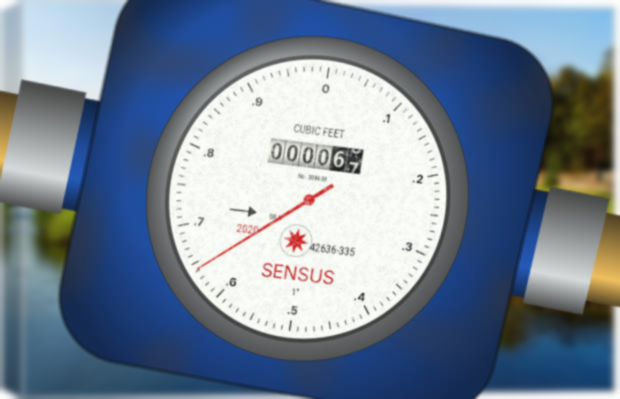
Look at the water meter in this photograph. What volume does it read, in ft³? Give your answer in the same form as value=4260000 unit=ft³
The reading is value=66.64 unit=ft³
